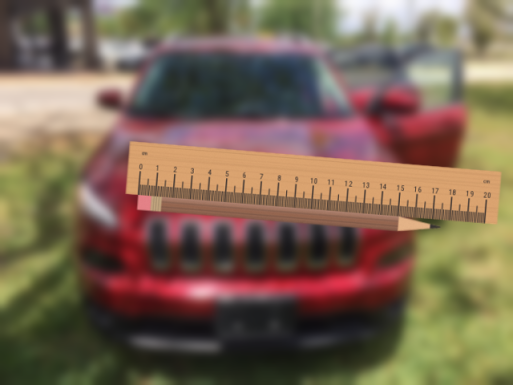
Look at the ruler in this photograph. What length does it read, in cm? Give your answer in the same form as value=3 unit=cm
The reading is value=17.5 unit=cm
